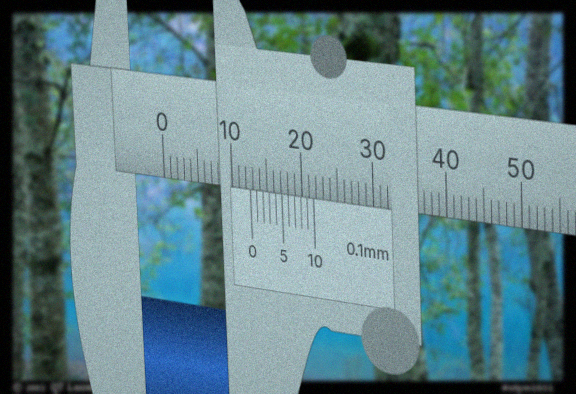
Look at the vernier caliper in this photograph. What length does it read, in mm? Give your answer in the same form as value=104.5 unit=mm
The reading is value=12.6 unit=mm
